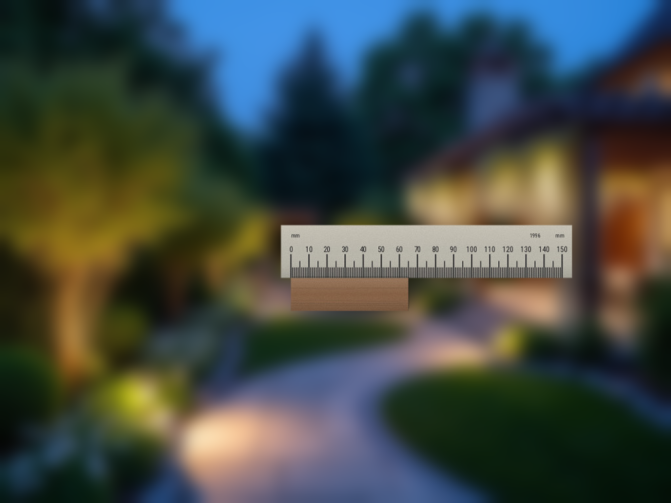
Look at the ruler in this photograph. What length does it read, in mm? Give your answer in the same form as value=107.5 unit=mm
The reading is value=65 unit=mm
